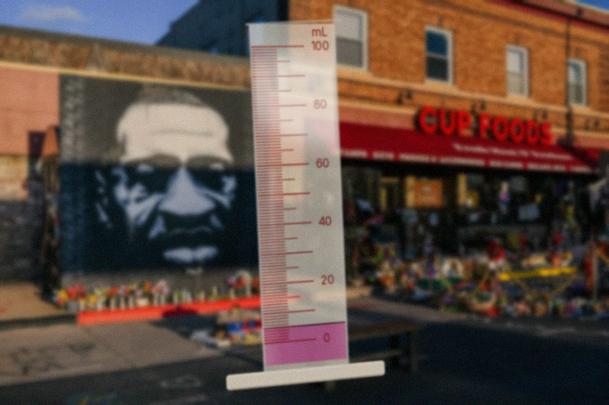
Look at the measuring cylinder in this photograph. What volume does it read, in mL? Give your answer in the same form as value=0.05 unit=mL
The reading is value=5 unit=mL
